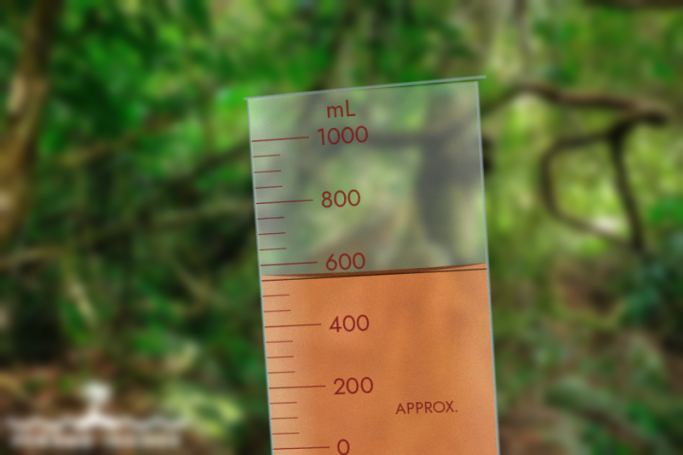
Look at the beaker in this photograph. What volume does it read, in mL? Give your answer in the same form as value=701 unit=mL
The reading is value=550 unit=mL
